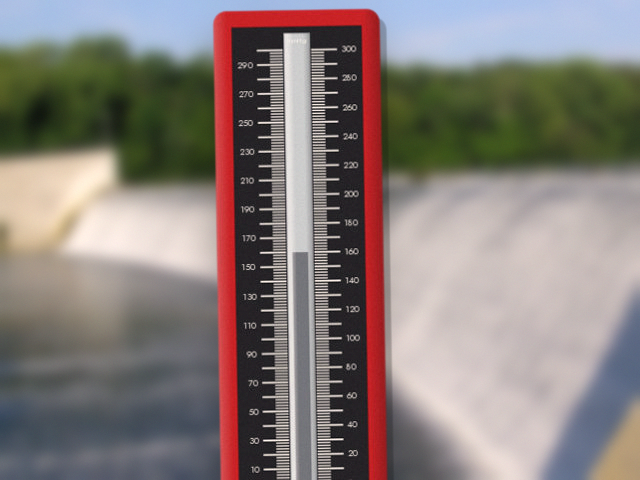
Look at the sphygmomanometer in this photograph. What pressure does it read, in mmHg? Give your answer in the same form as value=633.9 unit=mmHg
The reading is value=160 unit=mmHg
